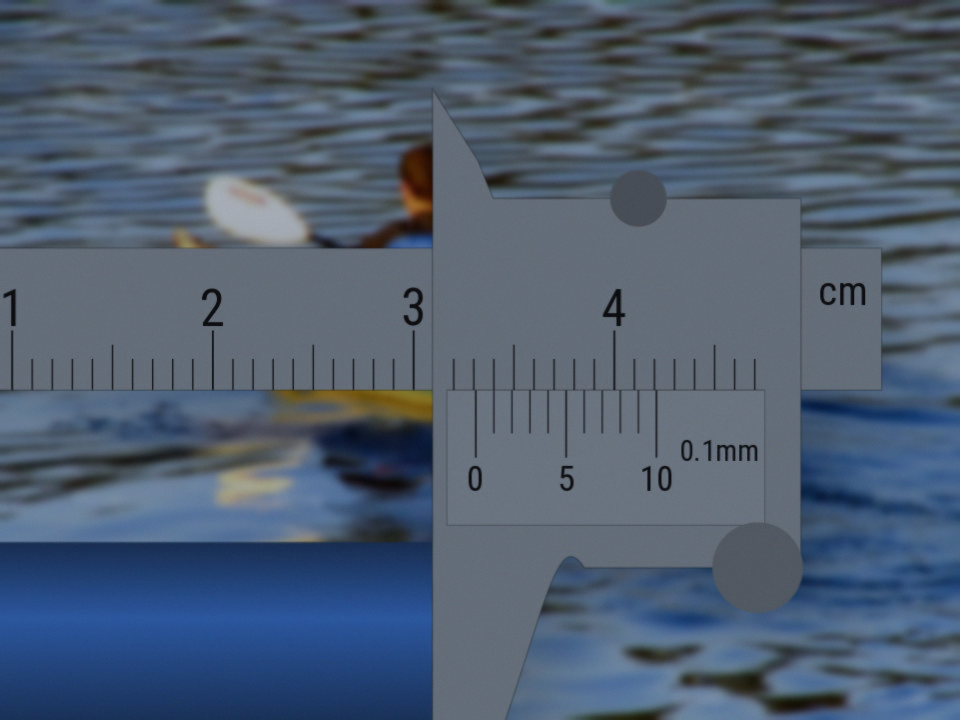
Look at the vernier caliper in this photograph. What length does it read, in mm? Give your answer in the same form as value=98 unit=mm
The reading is value=33.1 unit=mm
